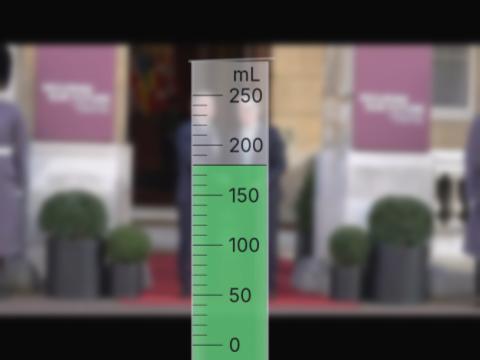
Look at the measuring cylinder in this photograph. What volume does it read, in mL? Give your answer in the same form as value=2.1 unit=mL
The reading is value=180 unit=mL
